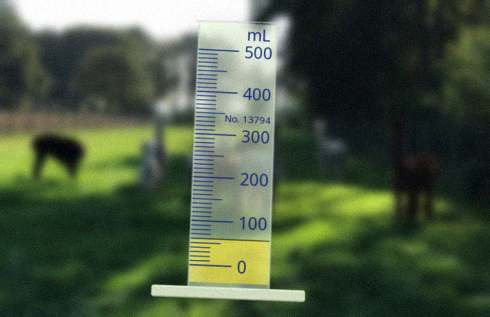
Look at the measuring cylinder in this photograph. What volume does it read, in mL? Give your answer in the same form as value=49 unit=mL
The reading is value=60 unit=mL
